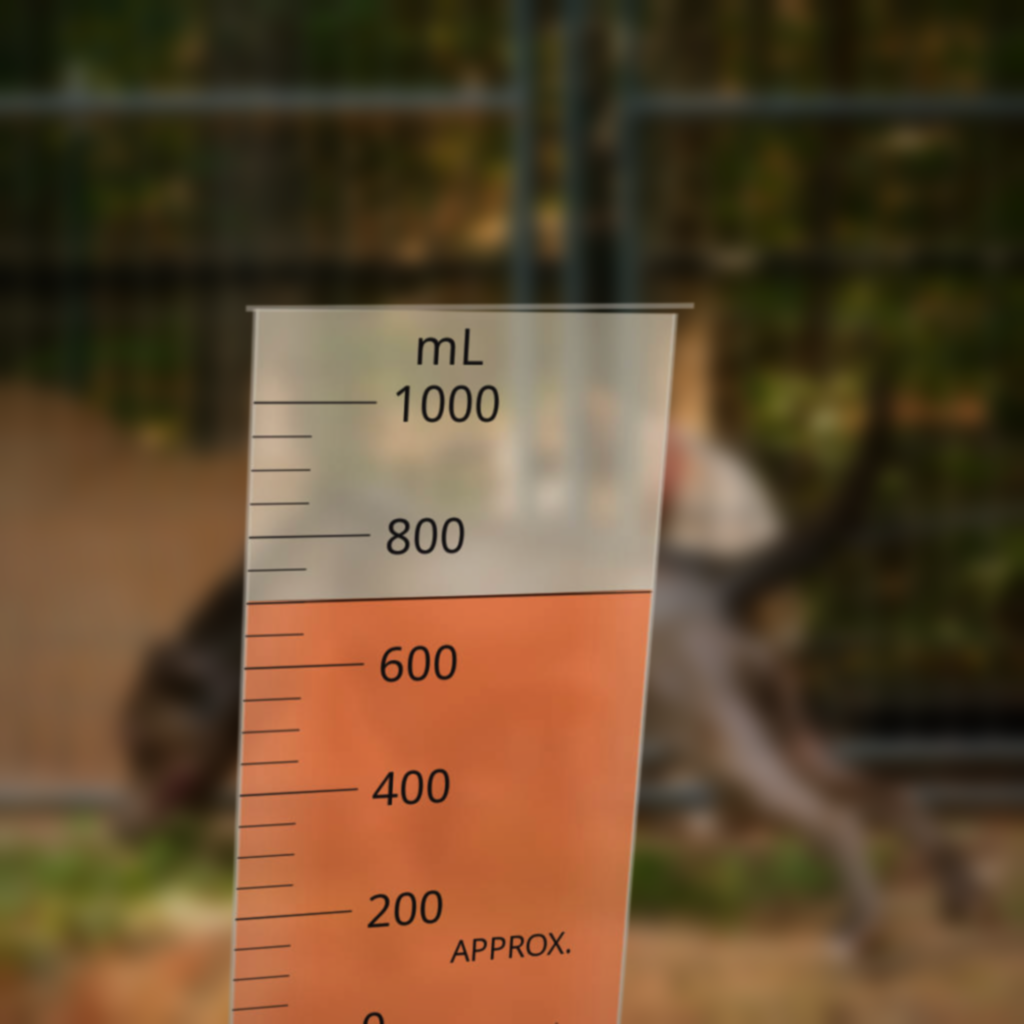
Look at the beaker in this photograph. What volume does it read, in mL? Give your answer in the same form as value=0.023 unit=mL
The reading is value=700 unit=mL
